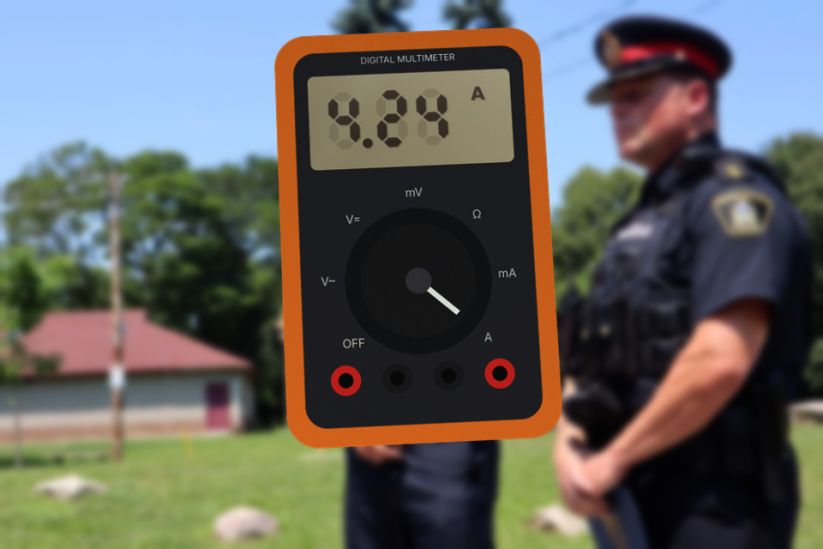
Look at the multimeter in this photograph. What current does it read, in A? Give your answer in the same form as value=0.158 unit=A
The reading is value=4.24 unit=A
